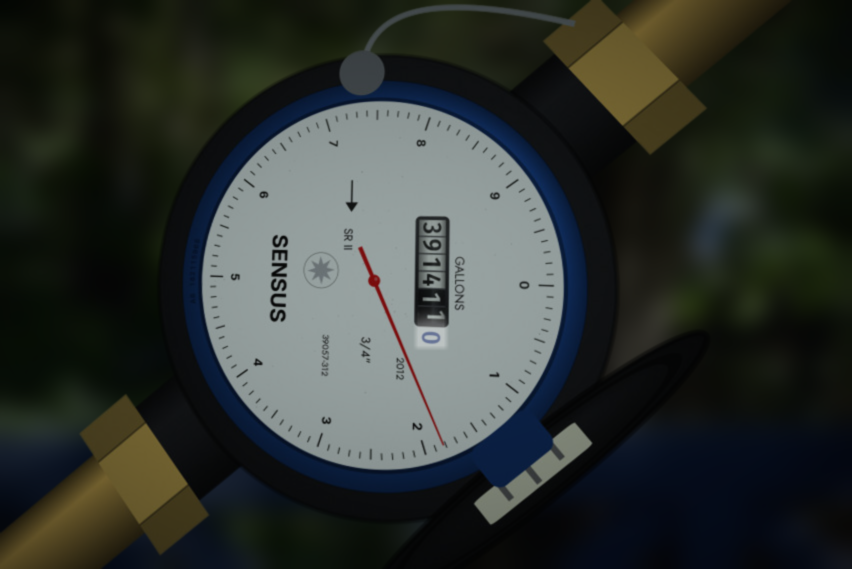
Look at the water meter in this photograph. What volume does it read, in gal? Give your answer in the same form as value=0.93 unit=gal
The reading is value=3914111.8 unit=gal
